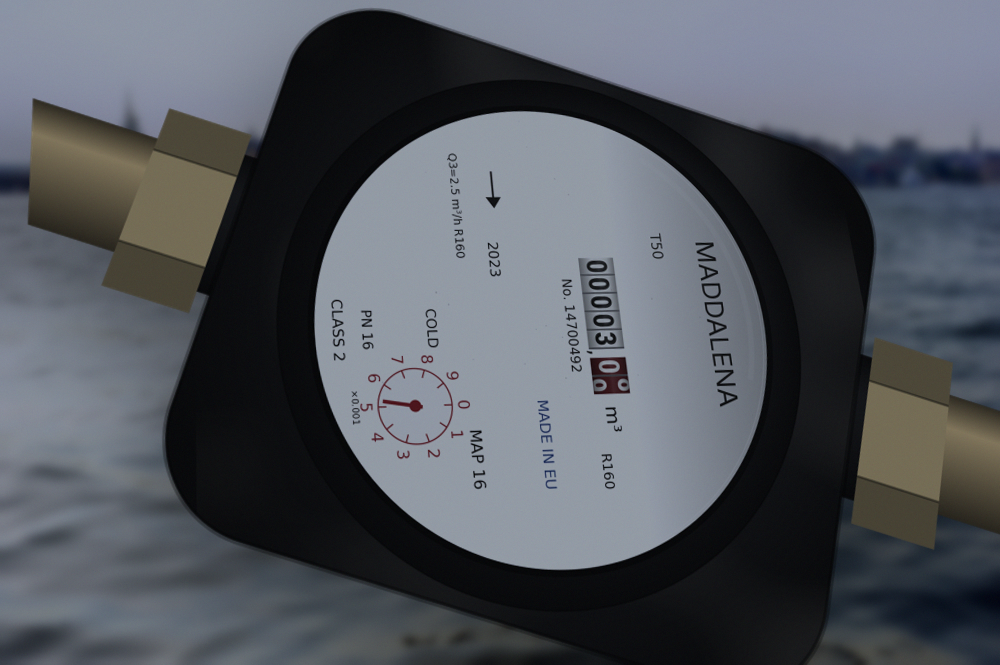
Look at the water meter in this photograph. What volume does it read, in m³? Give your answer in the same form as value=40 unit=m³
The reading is value=3.085 unit=m³
